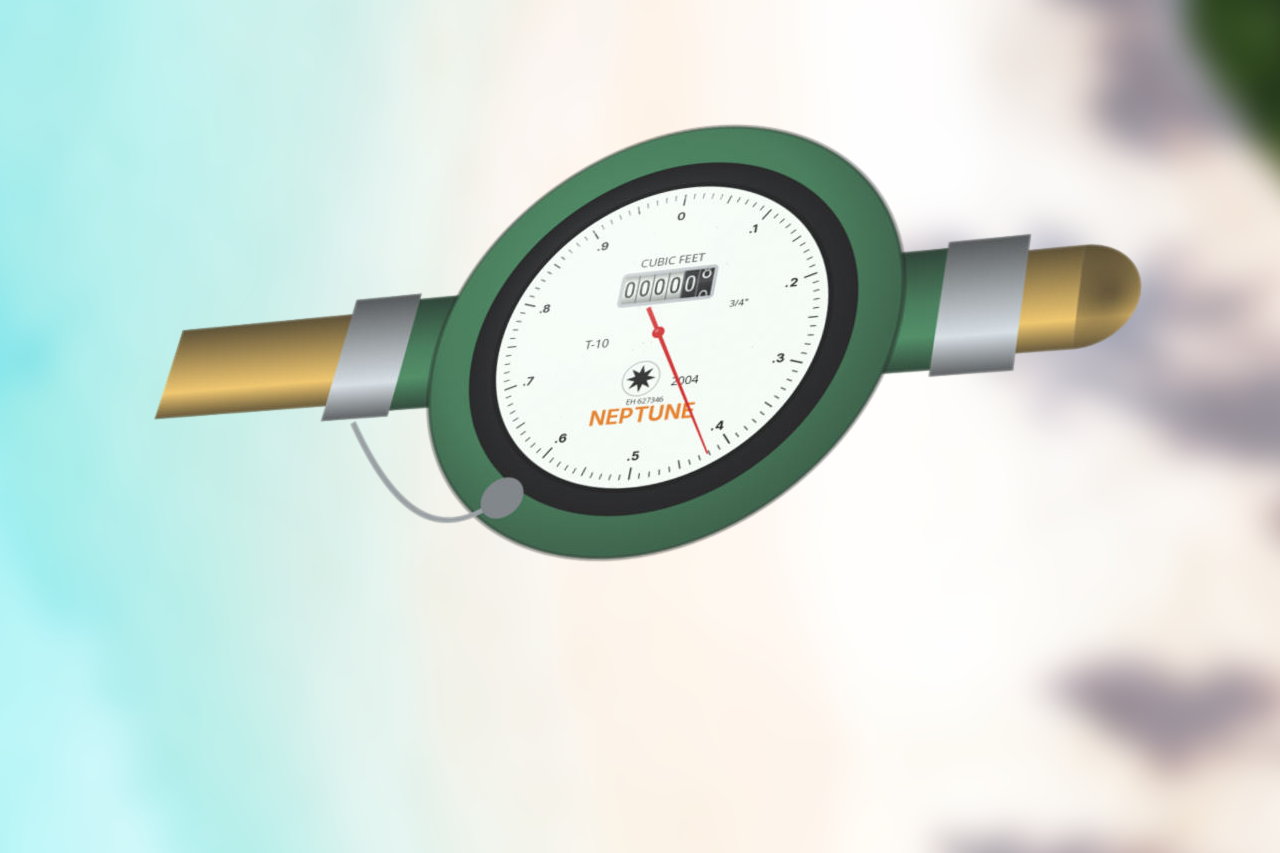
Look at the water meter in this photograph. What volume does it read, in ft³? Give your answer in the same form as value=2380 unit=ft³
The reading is value=8.42 unit=ft³
